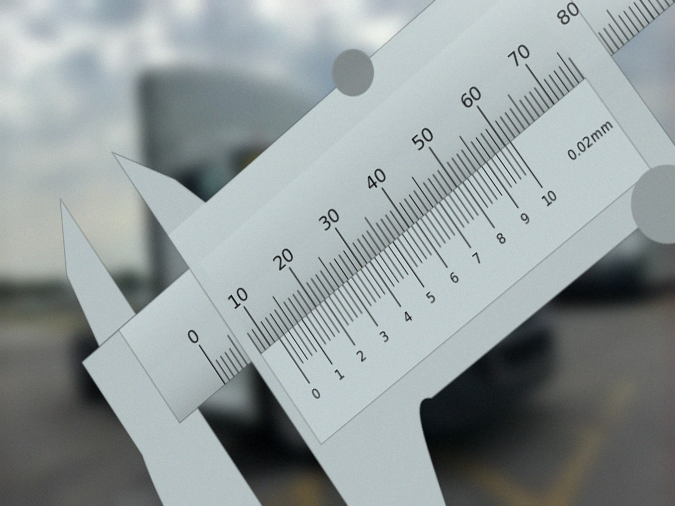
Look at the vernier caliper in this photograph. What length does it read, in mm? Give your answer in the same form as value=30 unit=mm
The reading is value=12.0 unit=mm
